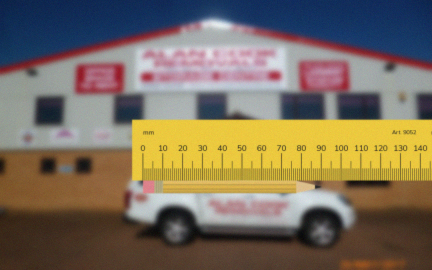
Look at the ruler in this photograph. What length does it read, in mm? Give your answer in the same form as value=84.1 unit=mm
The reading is value=90 unit=mm
